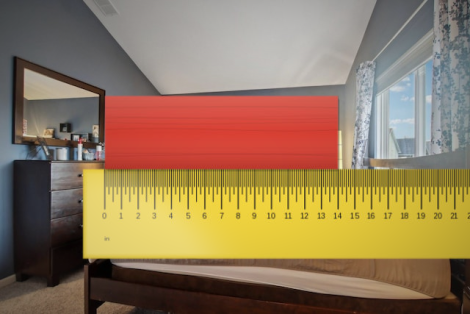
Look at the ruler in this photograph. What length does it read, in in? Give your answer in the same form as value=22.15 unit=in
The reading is value=14 unit=in
